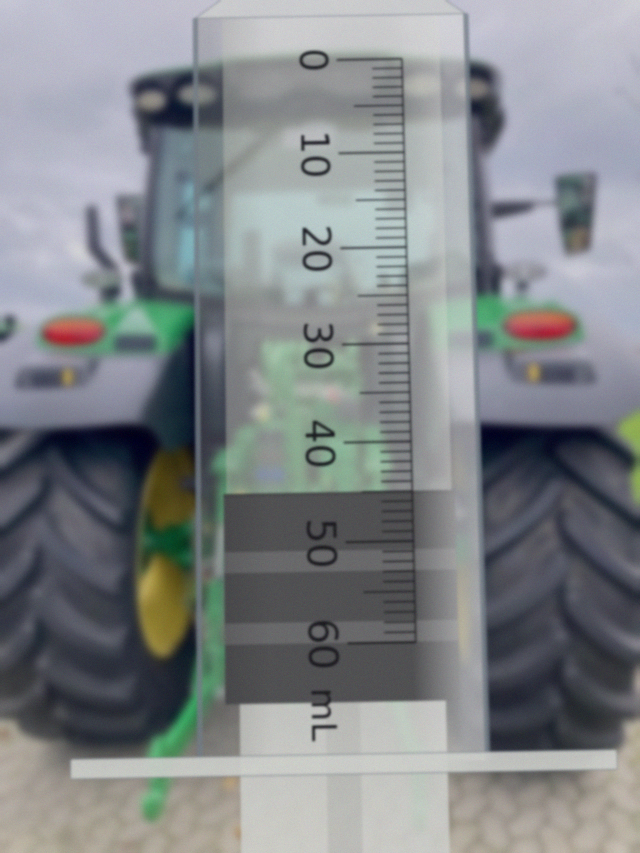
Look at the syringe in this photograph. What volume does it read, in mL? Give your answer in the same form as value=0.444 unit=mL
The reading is value=45 unit=mL
